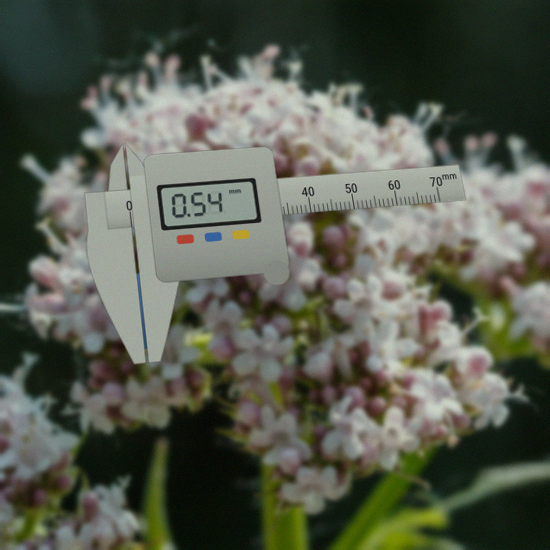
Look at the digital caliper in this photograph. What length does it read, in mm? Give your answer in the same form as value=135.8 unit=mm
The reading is value=0.54 unit=mm
